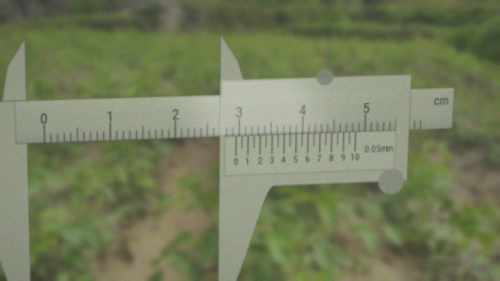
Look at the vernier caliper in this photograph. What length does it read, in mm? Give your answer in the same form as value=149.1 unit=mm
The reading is value=29.5 unit=mm
